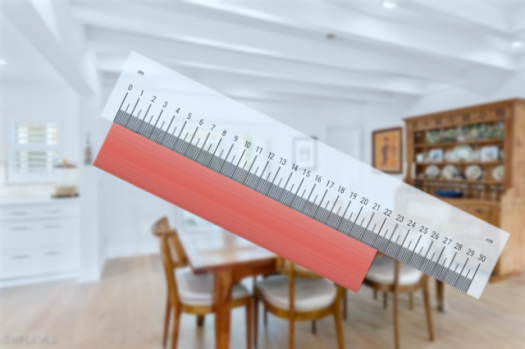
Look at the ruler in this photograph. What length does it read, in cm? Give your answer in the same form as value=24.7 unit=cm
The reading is value=22.5 unit=cm
